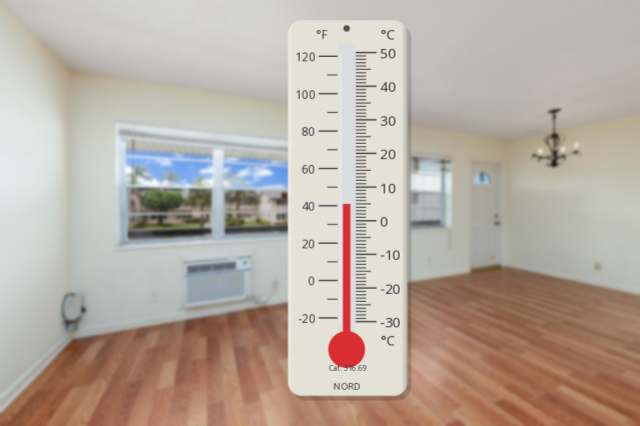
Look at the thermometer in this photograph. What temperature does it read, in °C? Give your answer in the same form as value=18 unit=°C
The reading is value=5 unit=°C
